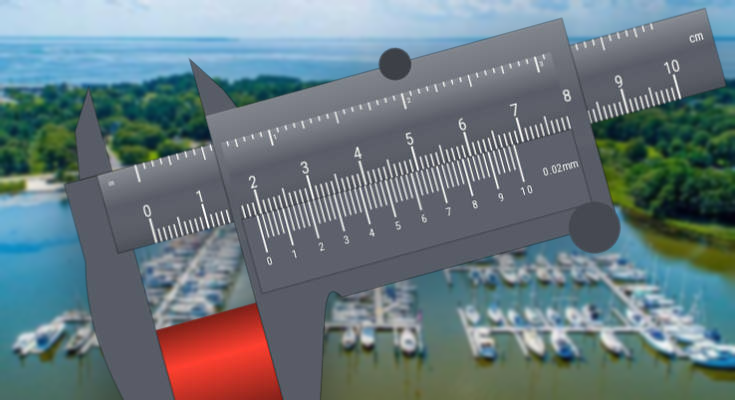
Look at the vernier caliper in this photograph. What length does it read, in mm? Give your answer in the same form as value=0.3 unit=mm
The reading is value=19.2 unit=mm
